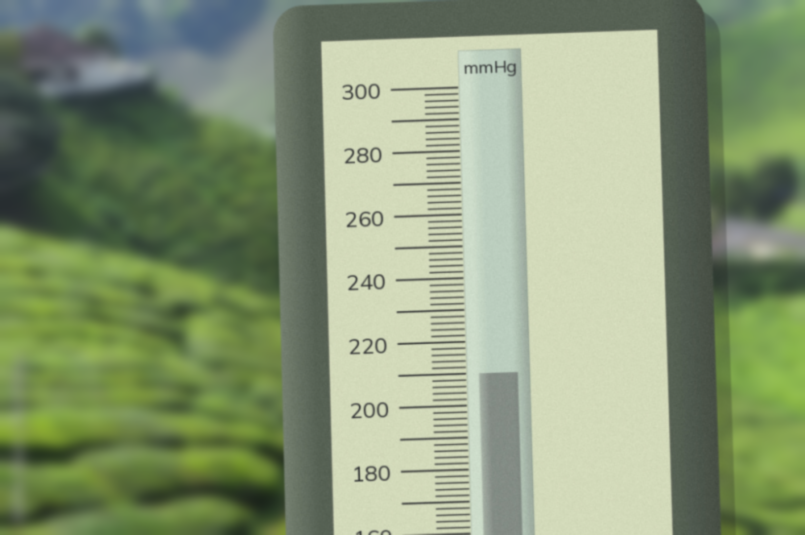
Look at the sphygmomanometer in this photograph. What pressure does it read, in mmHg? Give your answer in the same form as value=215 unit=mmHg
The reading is value=210 unit=mmHg
